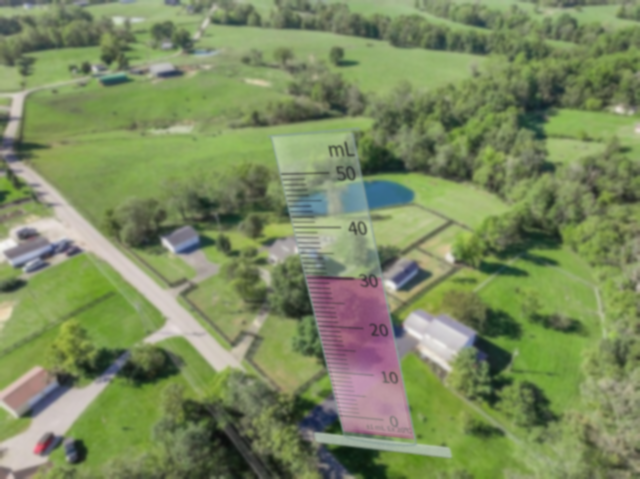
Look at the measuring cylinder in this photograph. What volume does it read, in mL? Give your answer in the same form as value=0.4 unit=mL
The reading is value=30 unit=mL
